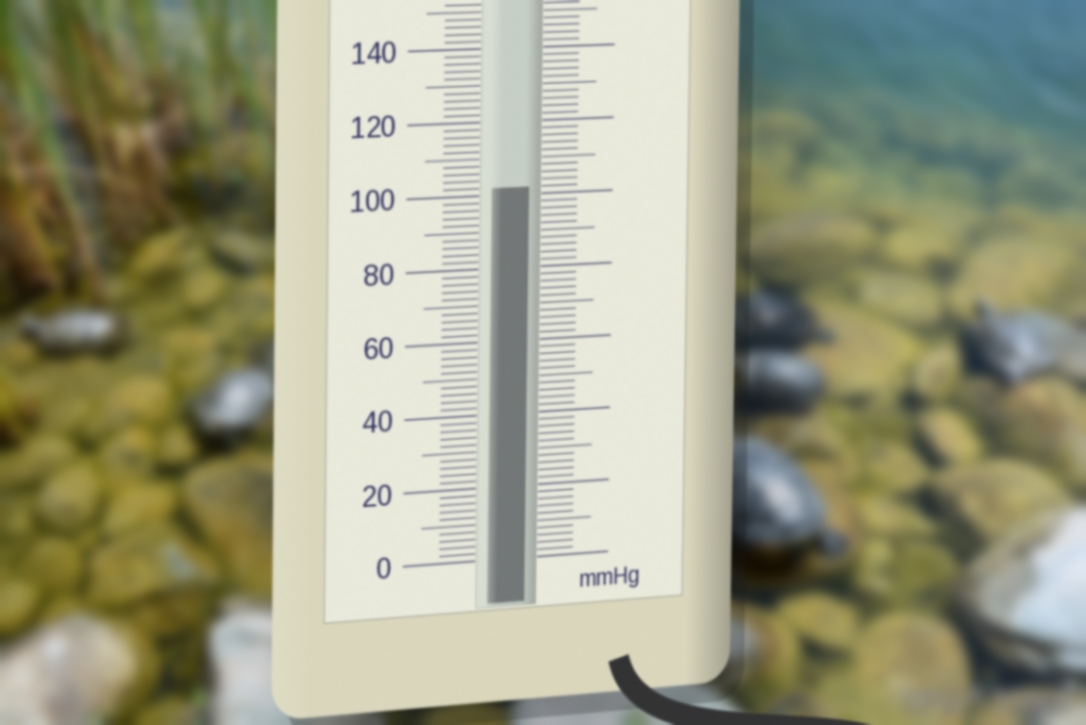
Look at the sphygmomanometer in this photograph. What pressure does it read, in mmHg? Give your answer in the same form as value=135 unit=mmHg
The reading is value=102 unit=mmHg
